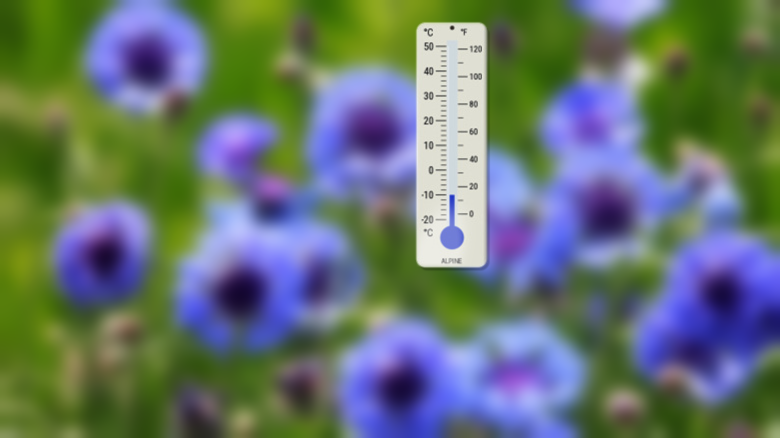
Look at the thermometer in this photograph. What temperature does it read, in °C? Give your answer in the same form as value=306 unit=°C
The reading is value=-10 unit=°C
